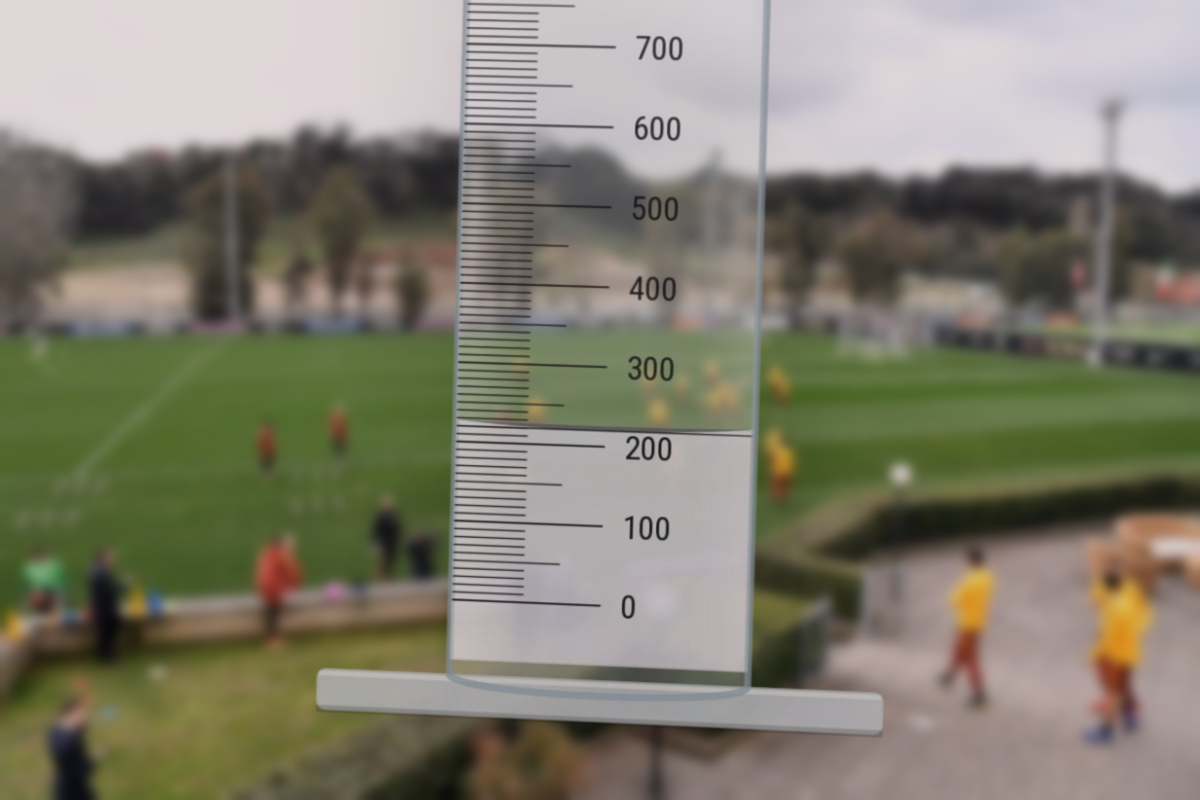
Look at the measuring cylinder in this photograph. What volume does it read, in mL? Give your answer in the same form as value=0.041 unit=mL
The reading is value=220 unit=mL
